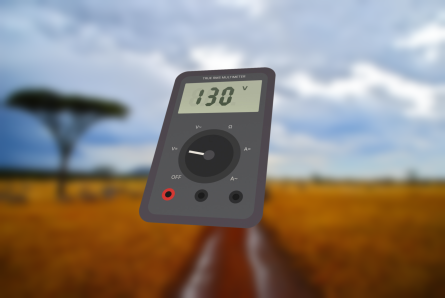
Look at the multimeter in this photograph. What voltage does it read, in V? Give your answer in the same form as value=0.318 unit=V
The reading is value=130 unit=V
